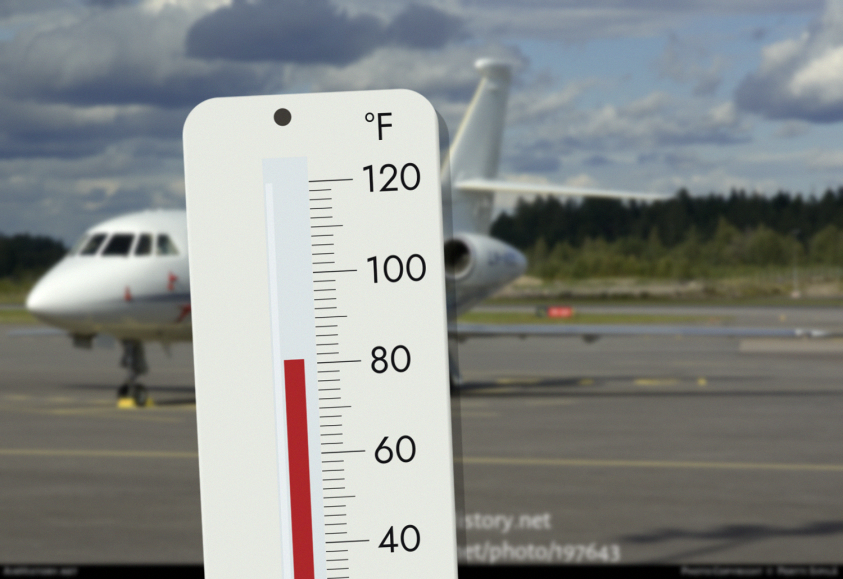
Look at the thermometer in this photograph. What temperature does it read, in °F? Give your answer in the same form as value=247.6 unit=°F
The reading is value=81 unit=°F
